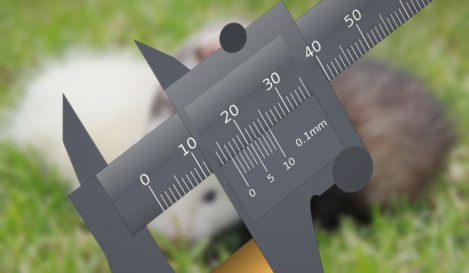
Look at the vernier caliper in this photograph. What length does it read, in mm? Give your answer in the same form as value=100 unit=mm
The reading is value=16.0 unit=mm
